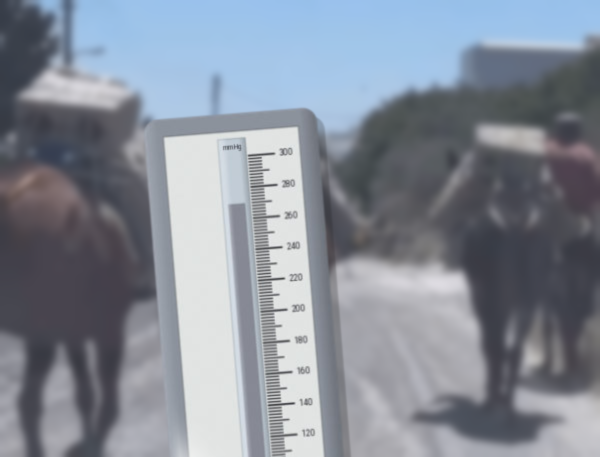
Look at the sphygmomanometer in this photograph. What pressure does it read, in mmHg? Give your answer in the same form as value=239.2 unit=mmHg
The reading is value=270 unit=mmHg
